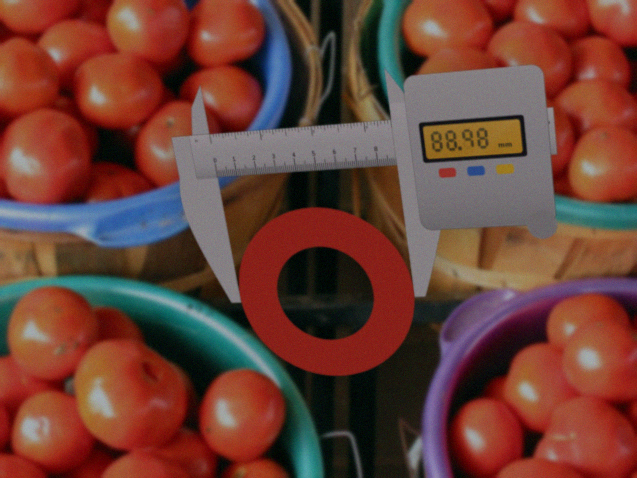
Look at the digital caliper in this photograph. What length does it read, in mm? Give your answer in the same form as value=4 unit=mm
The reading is value=88.98 unit=mm
